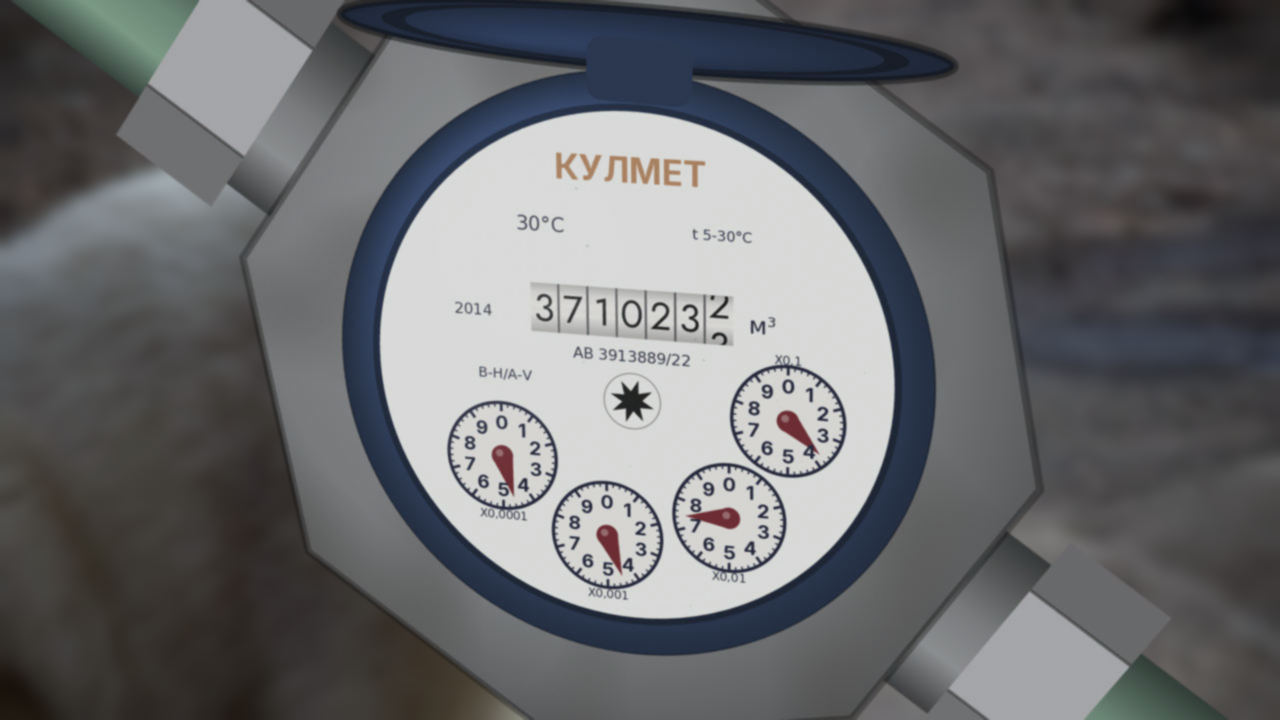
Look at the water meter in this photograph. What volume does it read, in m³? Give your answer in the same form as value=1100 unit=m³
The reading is value=3710232.3744 unit=m³
